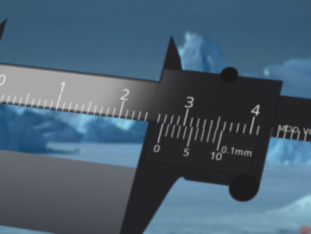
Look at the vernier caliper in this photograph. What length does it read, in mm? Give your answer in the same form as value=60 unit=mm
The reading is value=26.8 unit=mm
